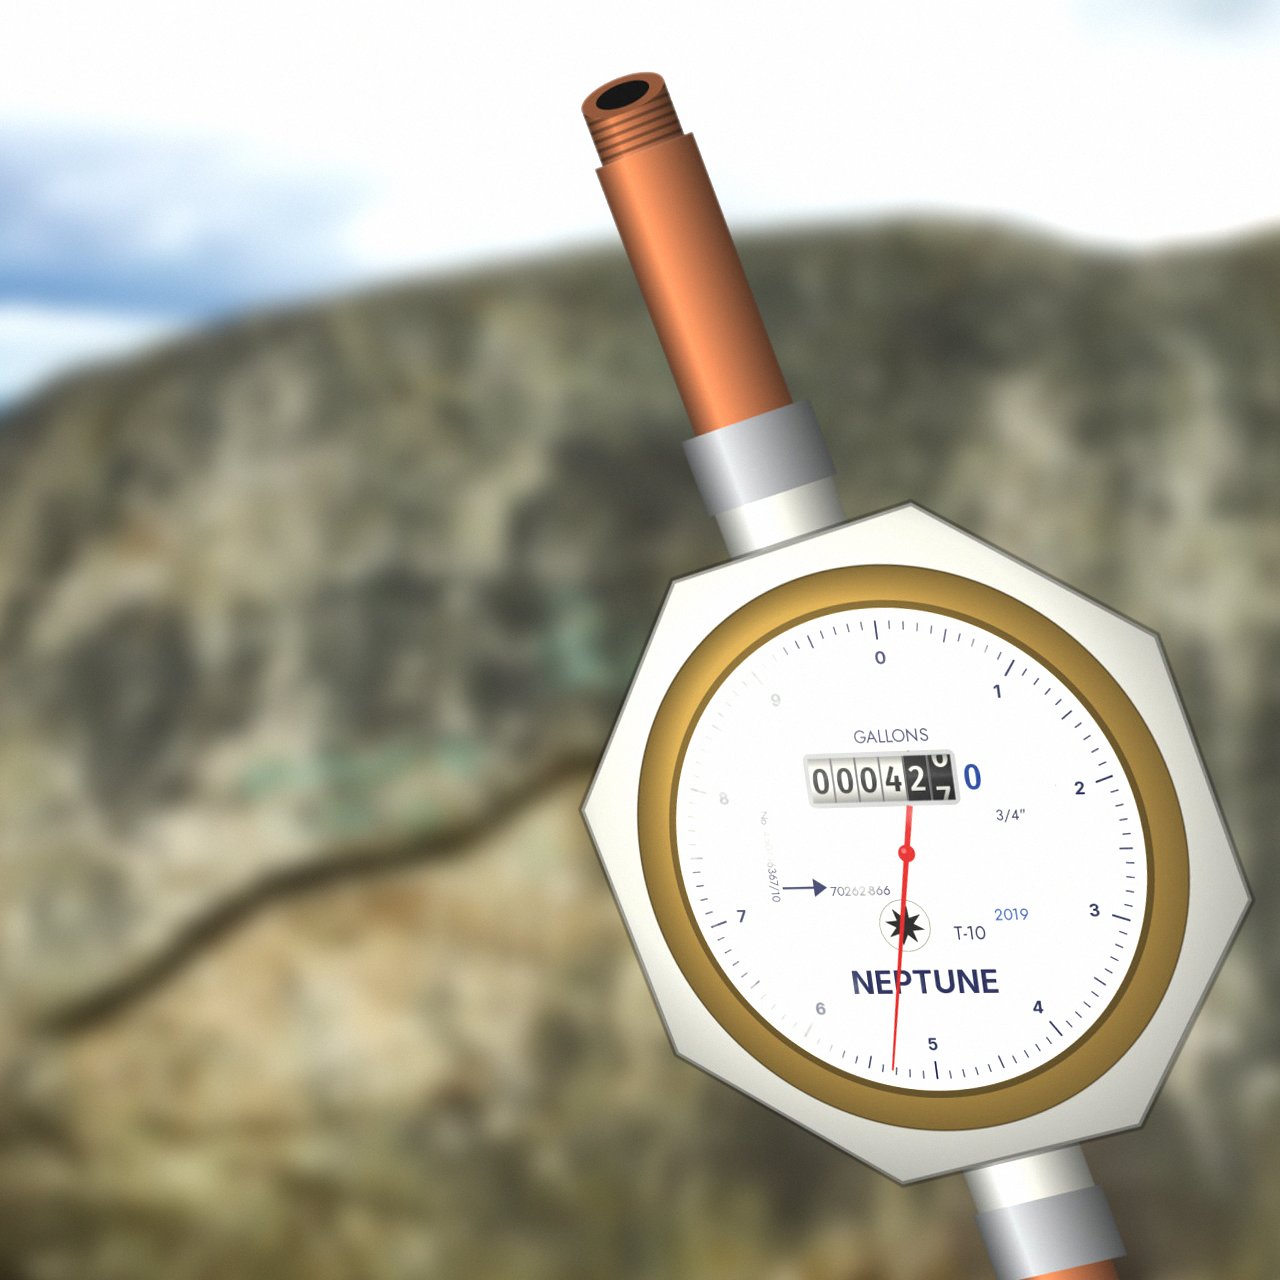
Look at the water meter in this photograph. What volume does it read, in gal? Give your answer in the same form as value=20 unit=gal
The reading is value=4265.3 unit=gal
